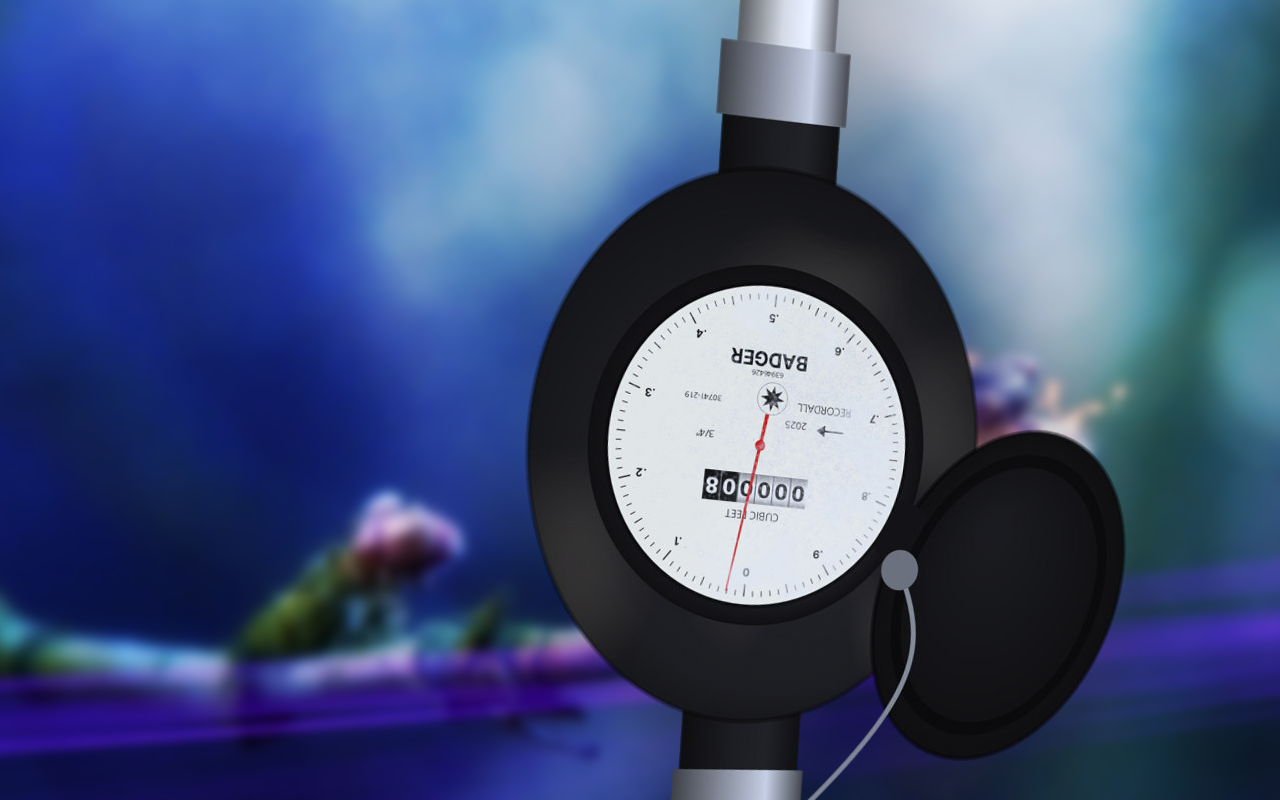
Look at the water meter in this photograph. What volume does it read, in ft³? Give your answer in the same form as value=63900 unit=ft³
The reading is value=8.02 unit=ft³
